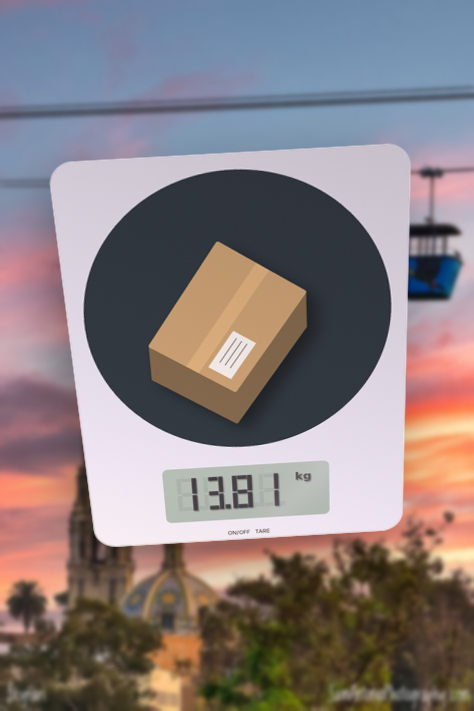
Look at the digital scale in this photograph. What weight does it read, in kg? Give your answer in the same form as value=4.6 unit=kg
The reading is value=13.81 unit=kg
